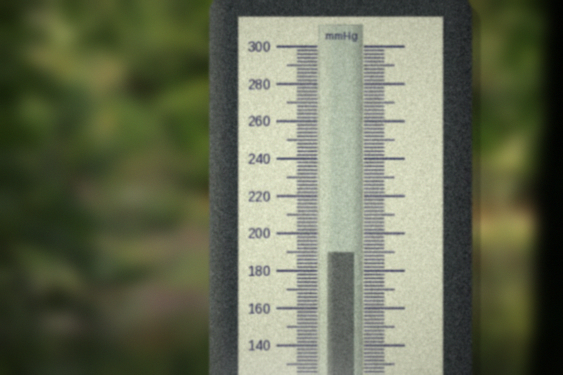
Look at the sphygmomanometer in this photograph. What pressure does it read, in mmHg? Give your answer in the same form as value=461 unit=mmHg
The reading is value=190 unit=mmHg
